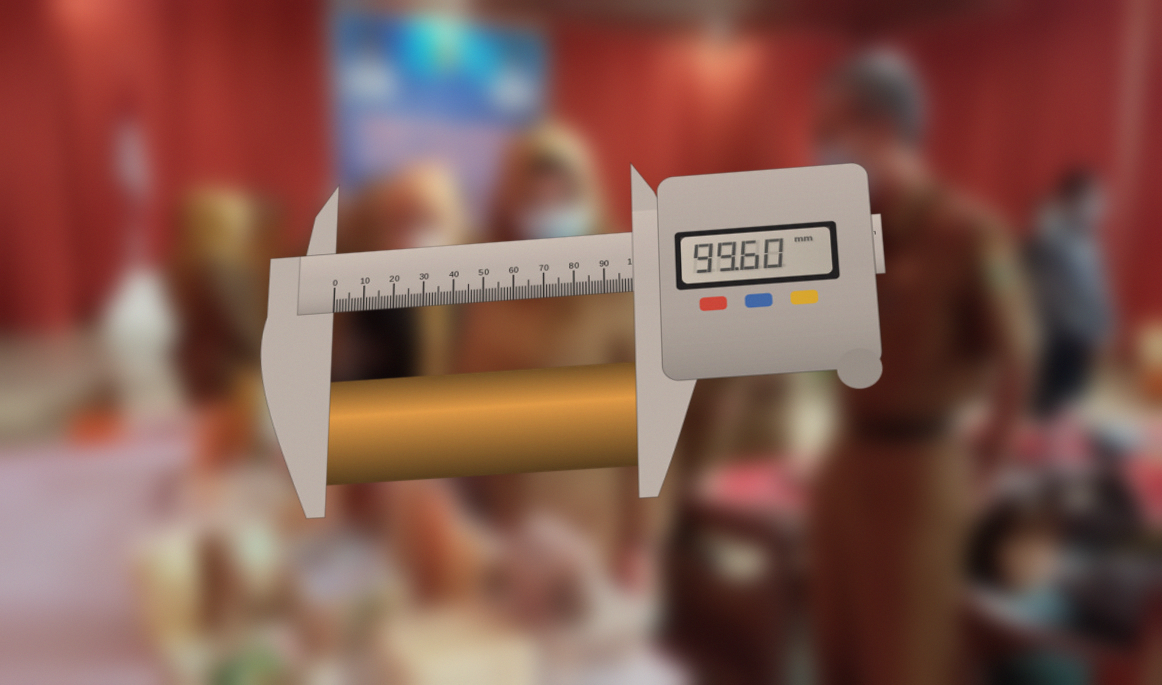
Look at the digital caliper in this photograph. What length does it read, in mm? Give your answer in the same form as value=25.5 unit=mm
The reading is value=99.60 unit=mm
